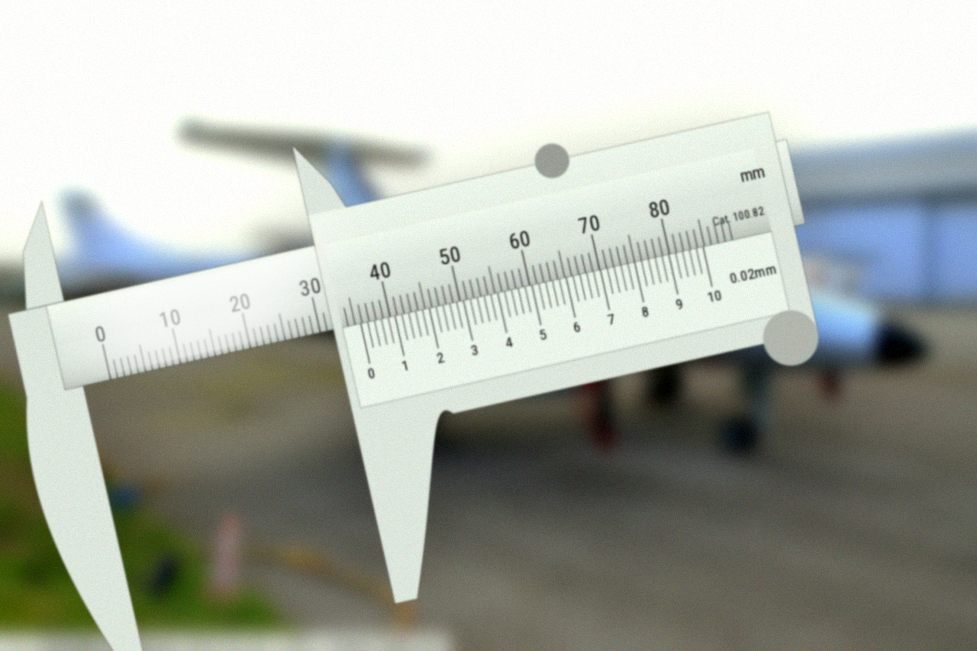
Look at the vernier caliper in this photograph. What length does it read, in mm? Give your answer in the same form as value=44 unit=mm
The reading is value=35.8 unit=mm
